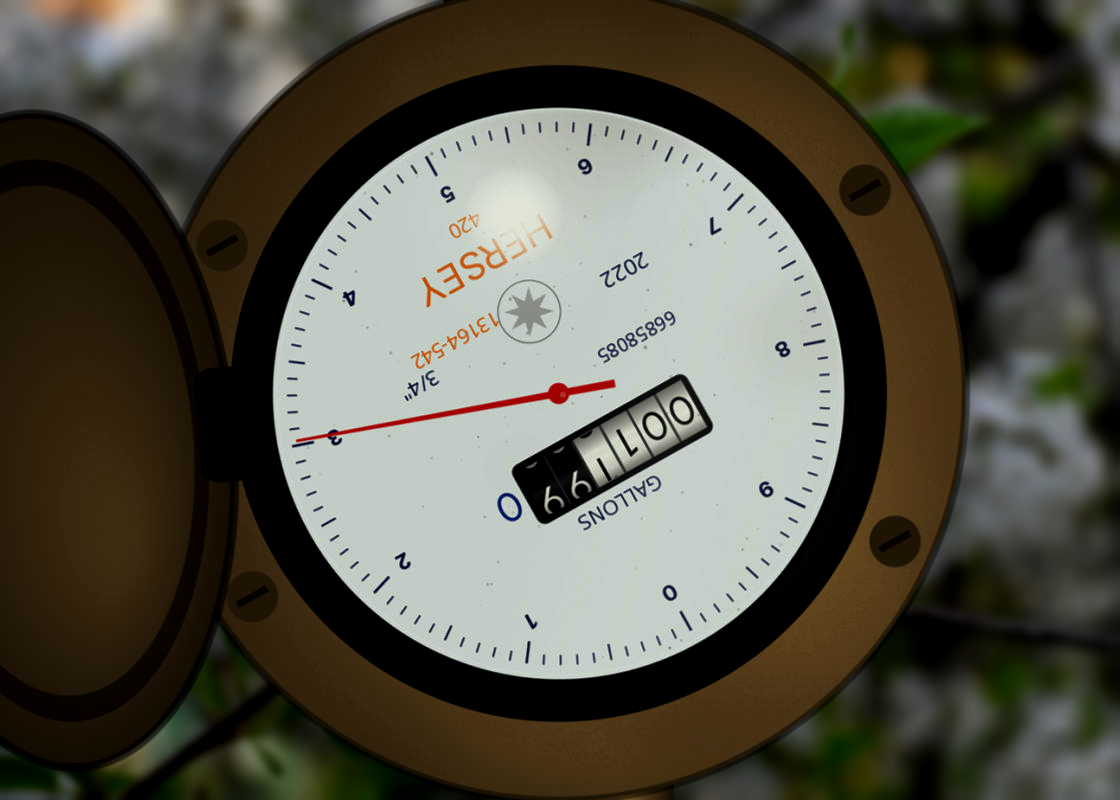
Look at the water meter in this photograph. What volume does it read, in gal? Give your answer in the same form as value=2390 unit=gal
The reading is value=11993.0 unit=gal
